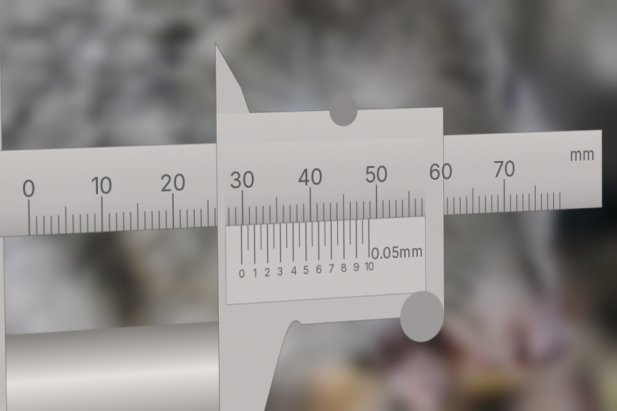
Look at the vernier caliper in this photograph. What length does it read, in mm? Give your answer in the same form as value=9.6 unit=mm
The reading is value=29.8 unit=mm
